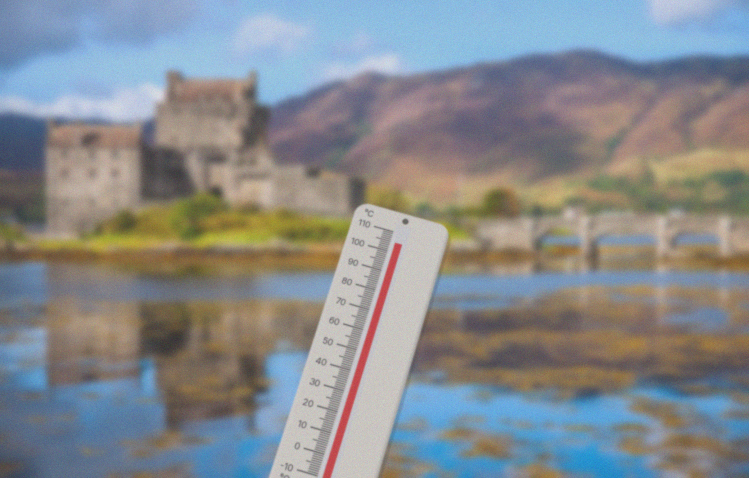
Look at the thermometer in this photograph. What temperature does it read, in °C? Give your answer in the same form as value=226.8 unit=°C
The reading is value=105 unit=°C
